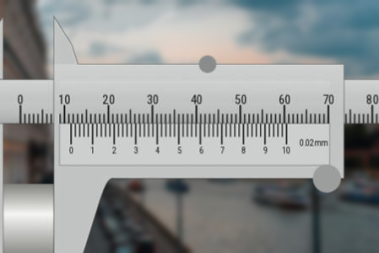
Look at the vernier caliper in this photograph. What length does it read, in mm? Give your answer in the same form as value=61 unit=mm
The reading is value=11.5 unit=mm
